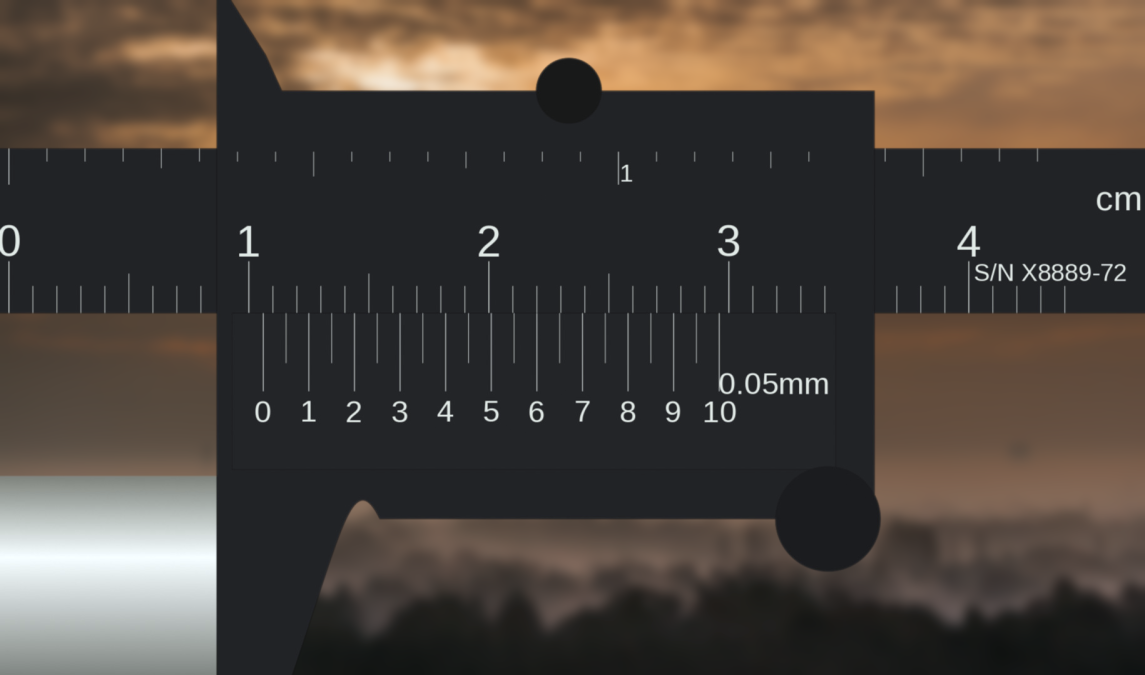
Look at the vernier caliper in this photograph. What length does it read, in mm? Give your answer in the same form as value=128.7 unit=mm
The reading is value=10.60 unit=mm
